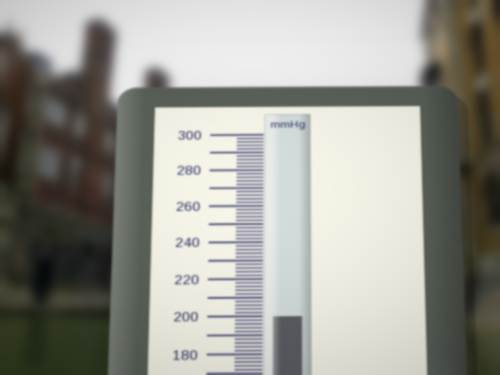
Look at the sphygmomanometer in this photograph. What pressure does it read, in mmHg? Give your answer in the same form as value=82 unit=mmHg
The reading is value=200 unit=mmHg
